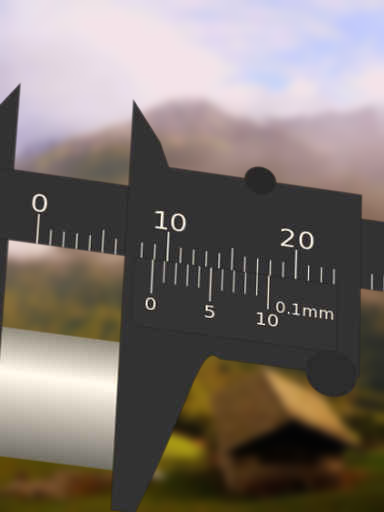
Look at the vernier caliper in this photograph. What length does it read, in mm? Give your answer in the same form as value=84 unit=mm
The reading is value=8.9 unit=mm
